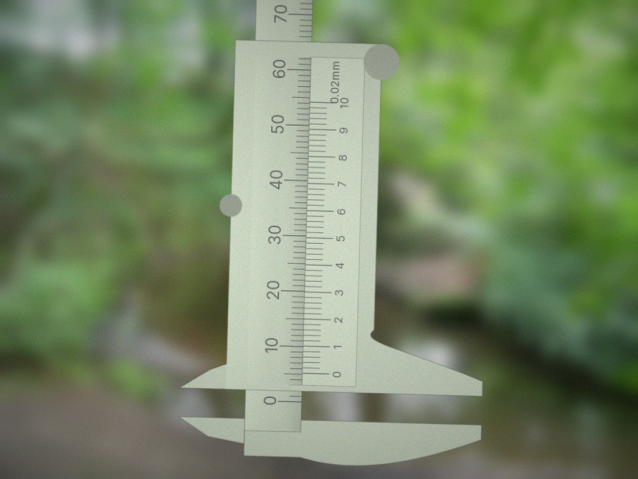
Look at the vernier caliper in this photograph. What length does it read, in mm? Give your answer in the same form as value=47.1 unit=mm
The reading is value=5.2 unit=mm
